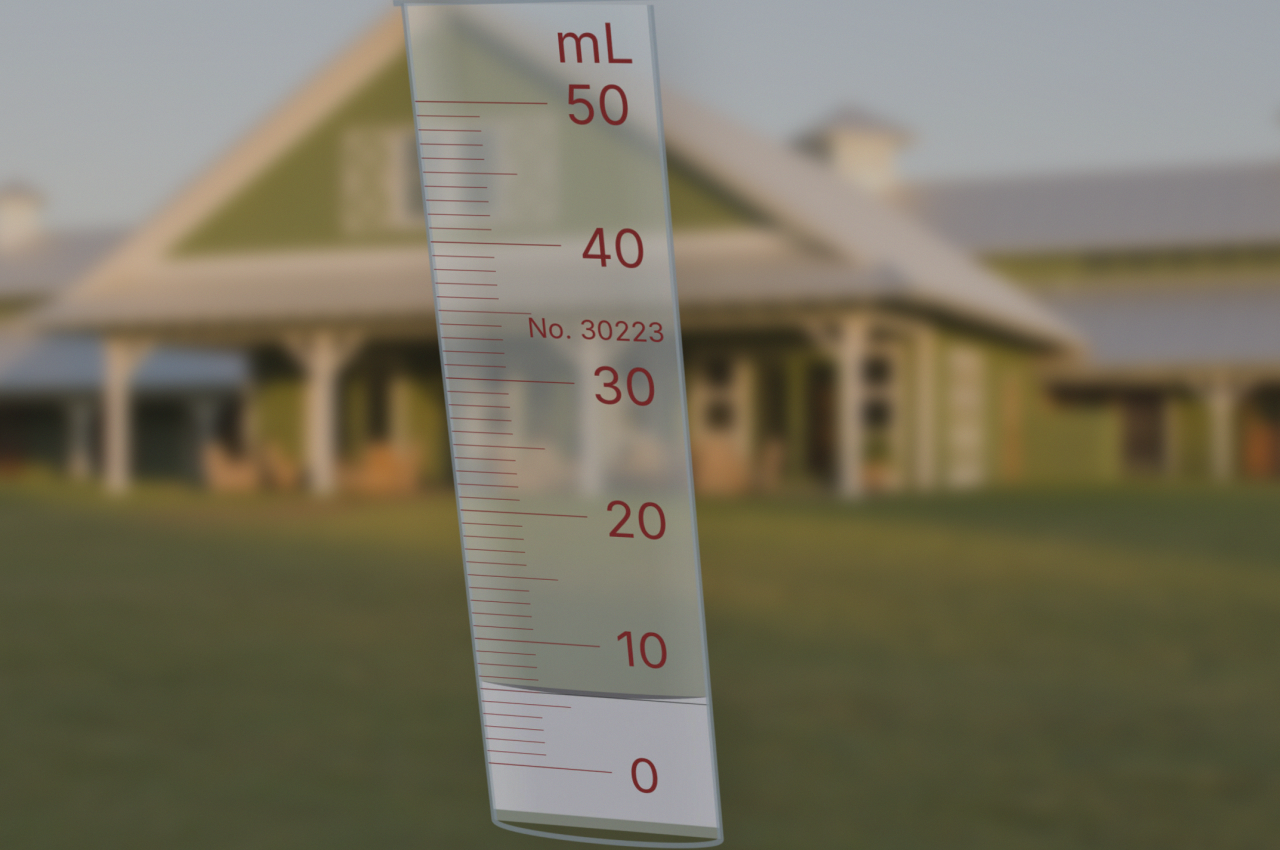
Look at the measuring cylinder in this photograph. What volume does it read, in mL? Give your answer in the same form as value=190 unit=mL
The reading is value=6 unit=mL
